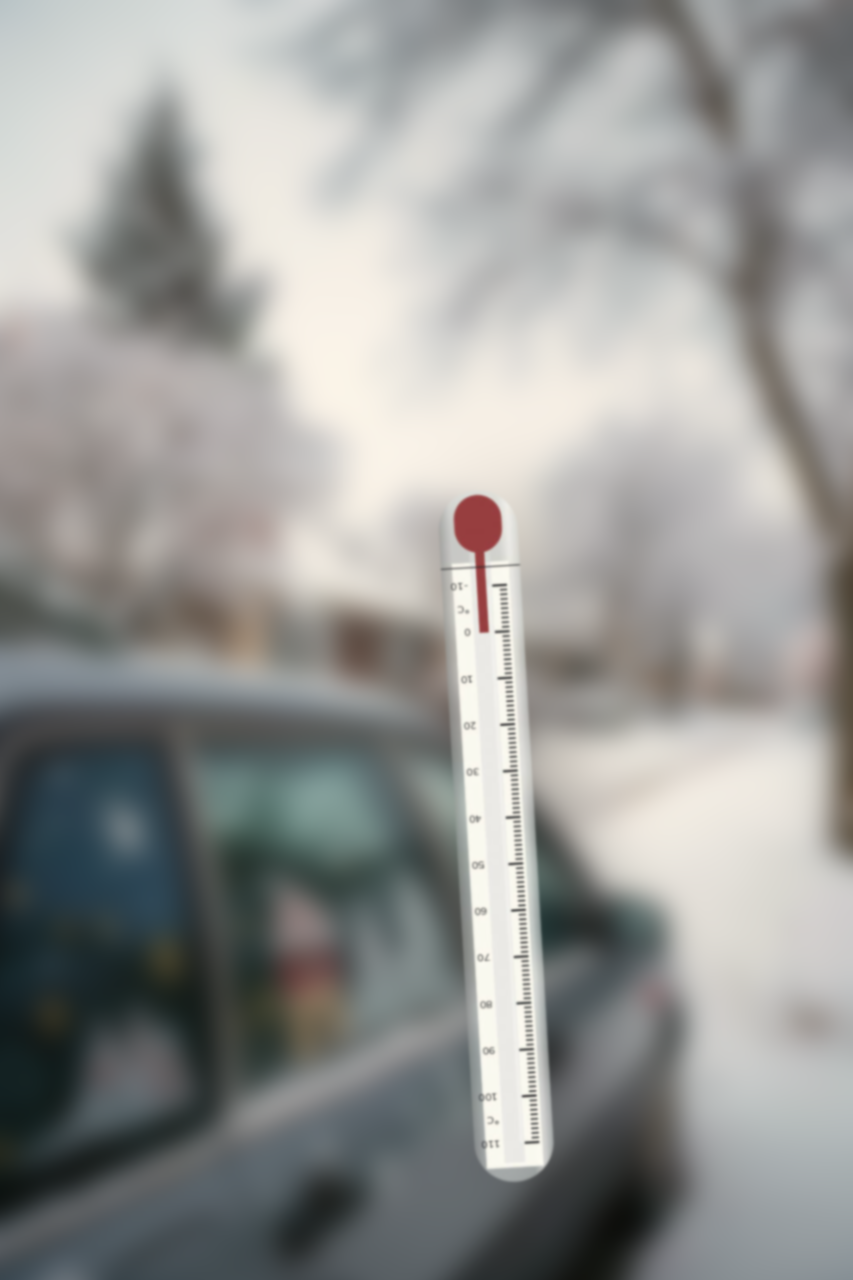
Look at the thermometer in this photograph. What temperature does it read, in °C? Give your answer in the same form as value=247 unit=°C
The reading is value=0 unit=°C
